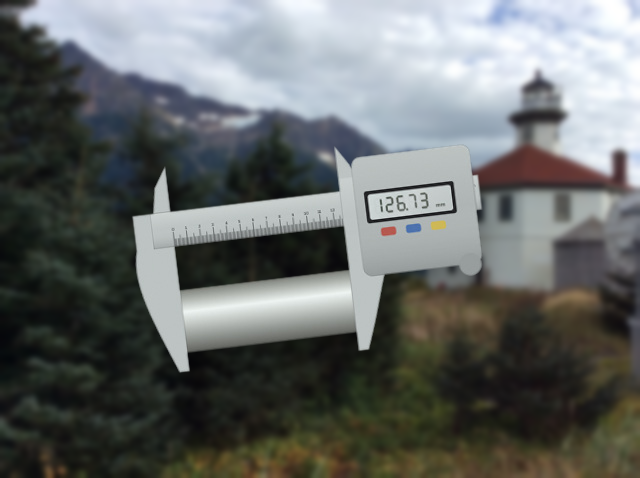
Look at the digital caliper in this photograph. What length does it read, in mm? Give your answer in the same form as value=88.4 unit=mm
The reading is value=126.73 unit=mm
